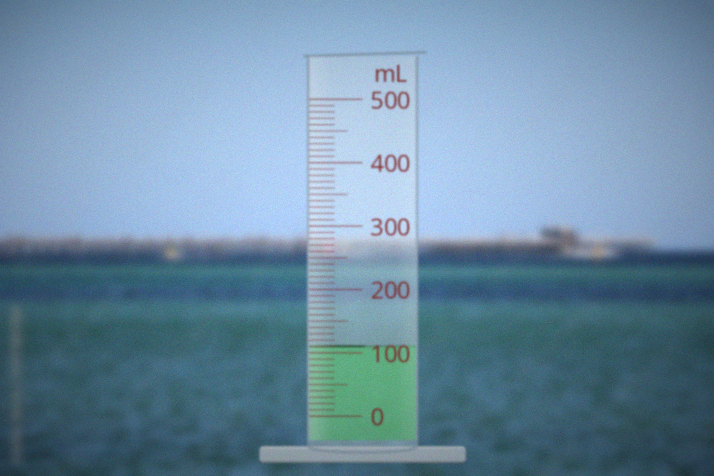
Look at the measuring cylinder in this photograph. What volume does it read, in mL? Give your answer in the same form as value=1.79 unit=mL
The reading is value=110 unit=mL
